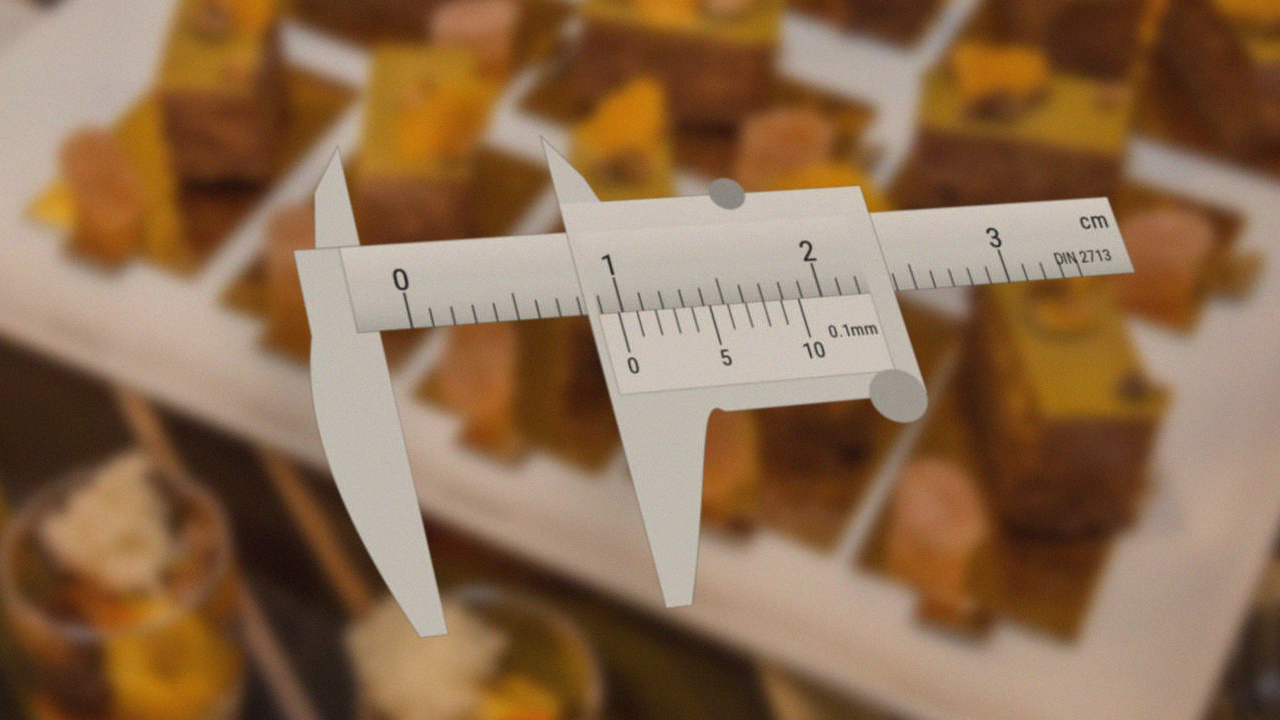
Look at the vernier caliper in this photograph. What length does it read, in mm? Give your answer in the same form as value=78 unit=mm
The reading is value=9.8 unit=mm
